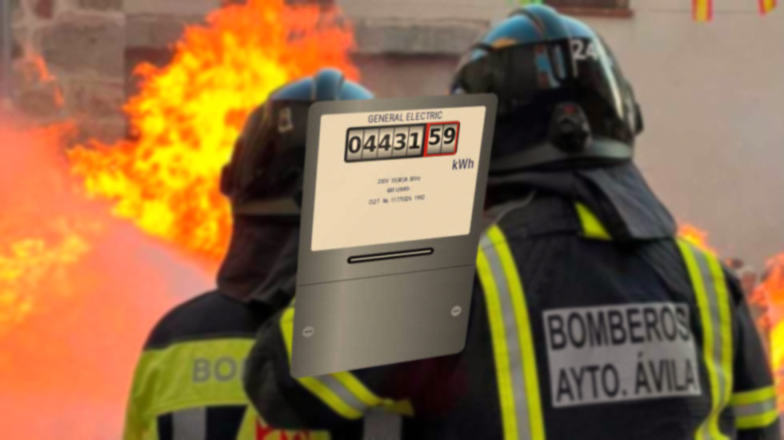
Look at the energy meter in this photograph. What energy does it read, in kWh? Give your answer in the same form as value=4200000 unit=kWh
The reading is value=4431.59 unit=kWh
